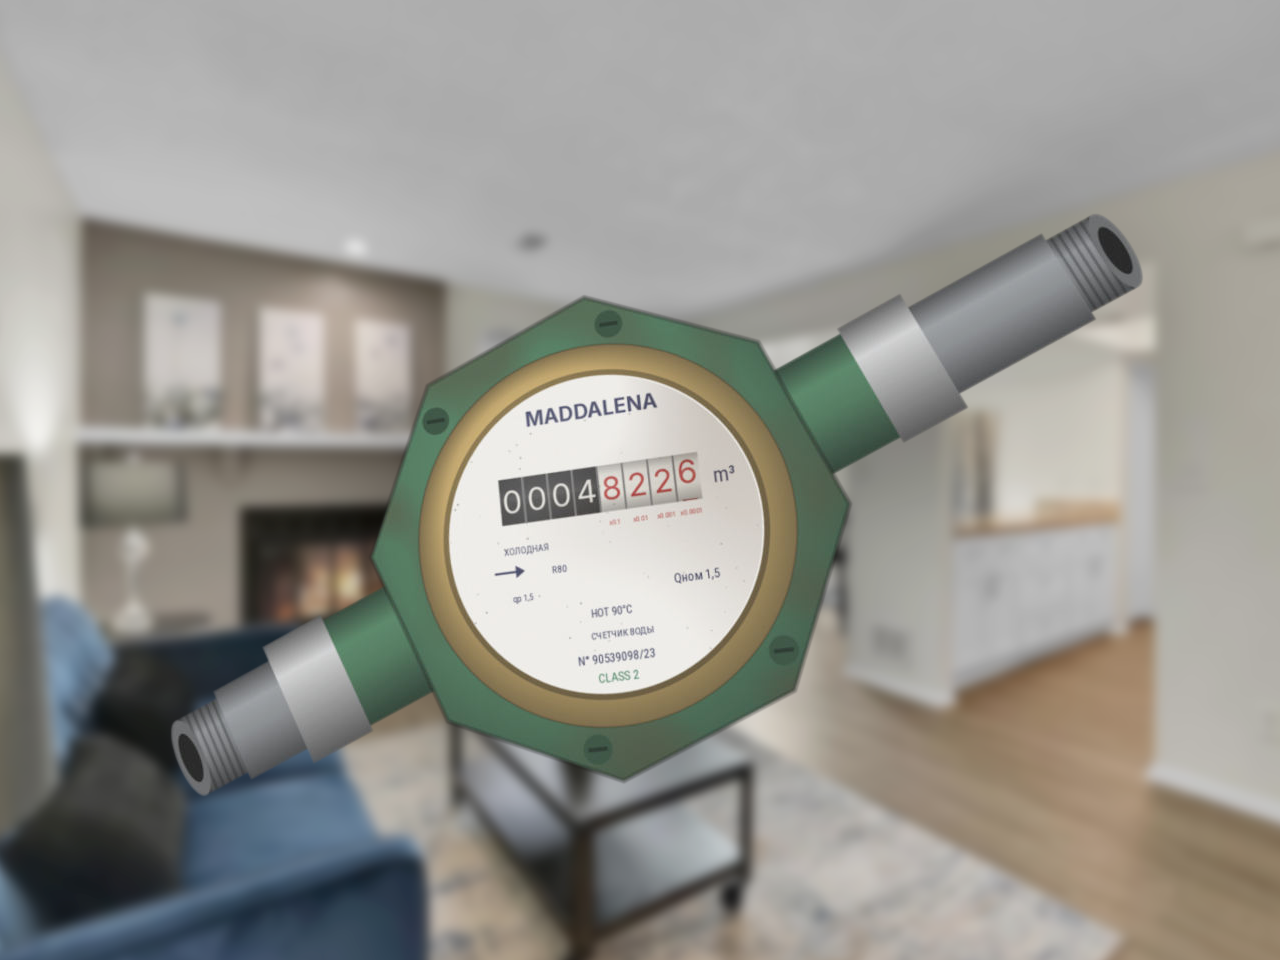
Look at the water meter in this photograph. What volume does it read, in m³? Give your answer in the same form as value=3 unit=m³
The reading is value=4.8226 unit=m³
